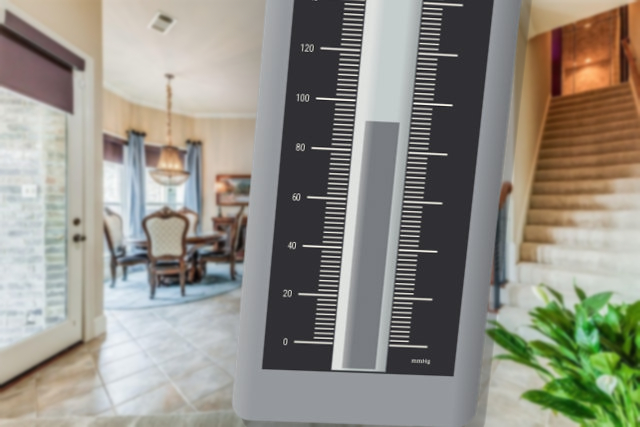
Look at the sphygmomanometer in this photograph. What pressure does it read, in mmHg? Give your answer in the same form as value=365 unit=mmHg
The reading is value=92 unit=mmHg
